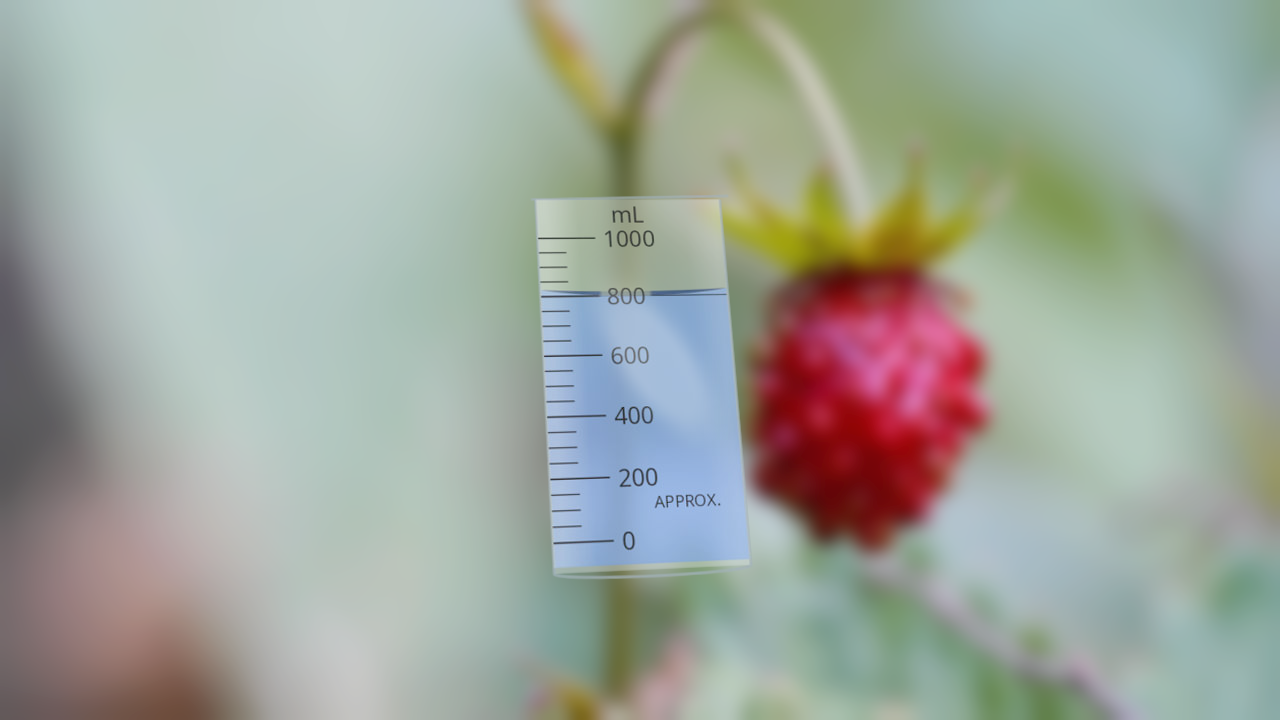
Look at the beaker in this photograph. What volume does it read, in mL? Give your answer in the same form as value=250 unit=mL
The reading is value=800 unit=mL
